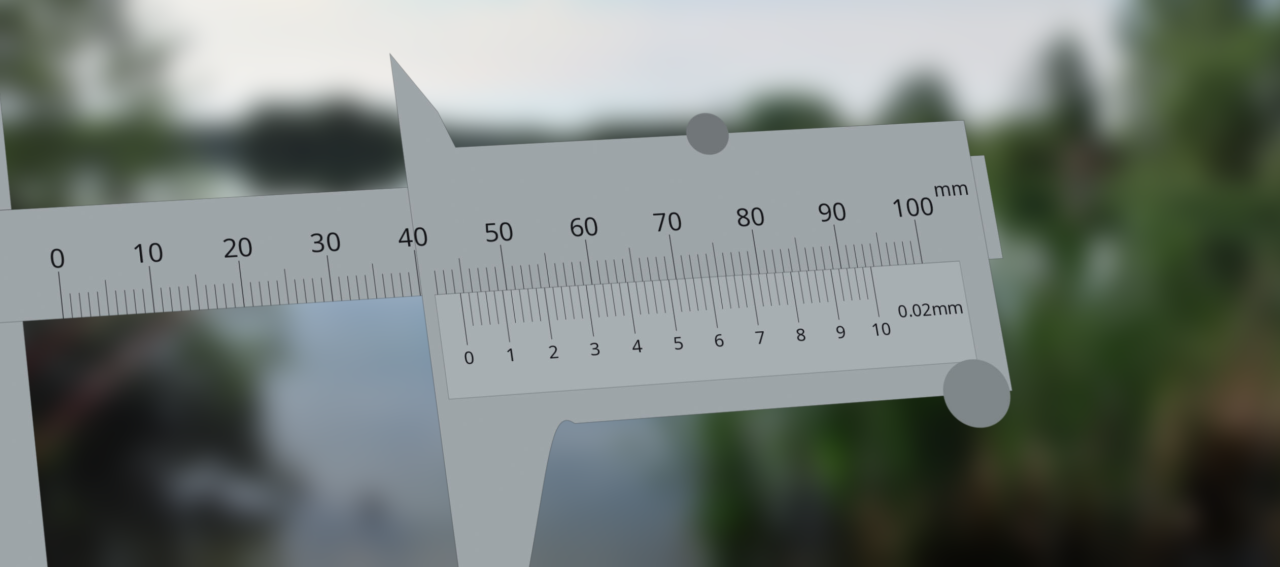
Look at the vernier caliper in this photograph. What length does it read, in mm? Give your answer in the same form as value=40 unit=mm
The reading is value=44.6 unit=mm
